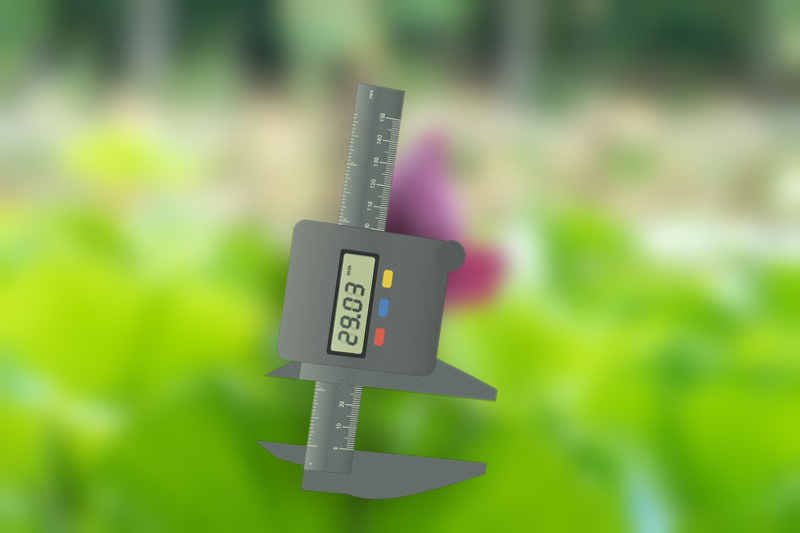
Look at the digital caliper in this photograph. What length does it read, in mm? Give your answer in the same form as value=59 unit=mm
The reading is value=29.03 unit=mm
